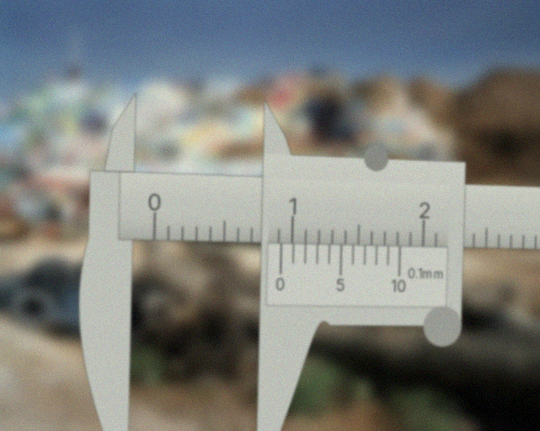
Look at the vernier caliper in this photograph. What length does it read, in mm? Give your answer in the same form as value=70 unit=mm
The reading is value=9.2 unit=mm
